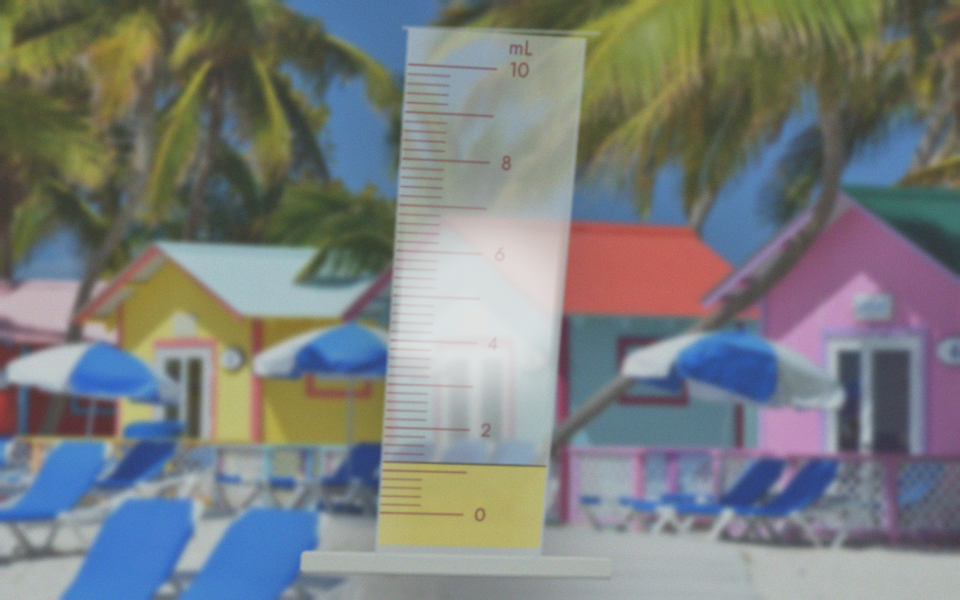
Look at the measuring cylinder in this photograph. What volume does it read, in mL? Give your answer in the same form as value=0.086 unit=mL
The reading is value=1.2 unit=mL
